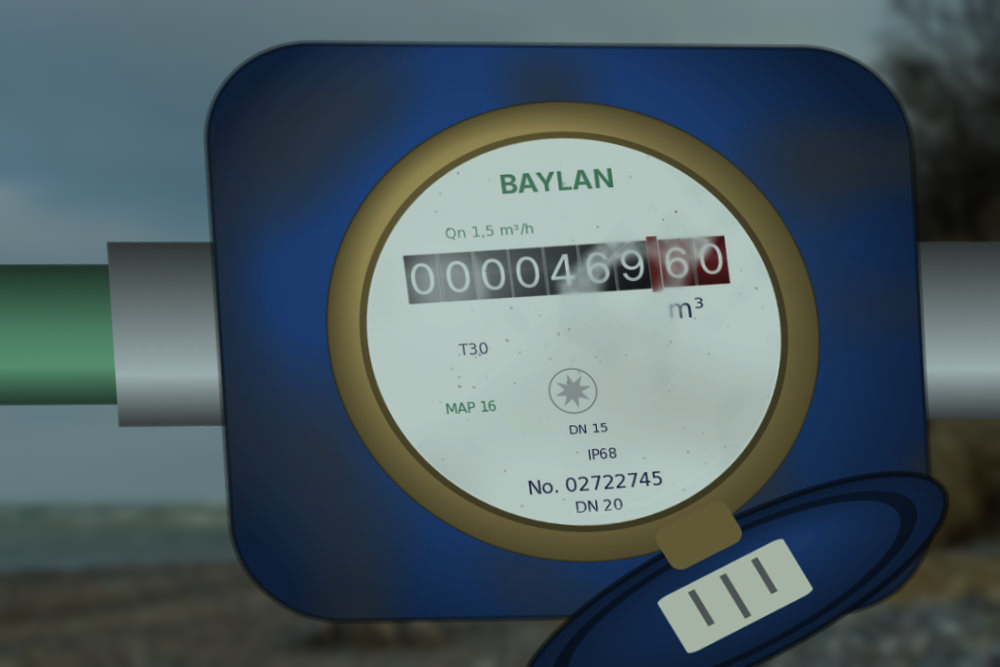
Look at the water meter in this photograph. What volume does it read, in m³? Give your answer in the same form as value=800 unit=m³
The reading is value=469.60 unit=m³
